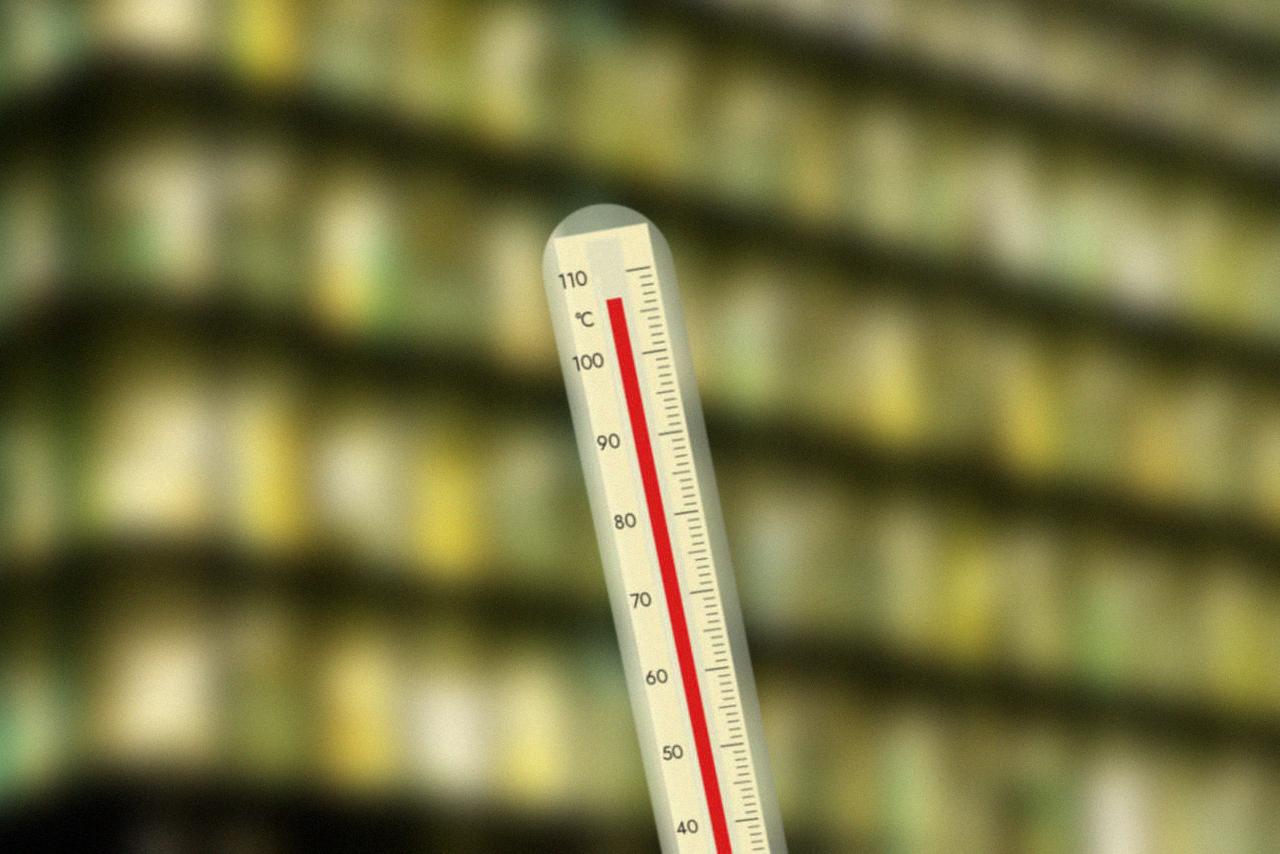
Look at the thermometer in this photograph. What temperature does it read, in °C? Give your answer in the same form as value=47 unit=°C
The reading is value=107 unit=°C
